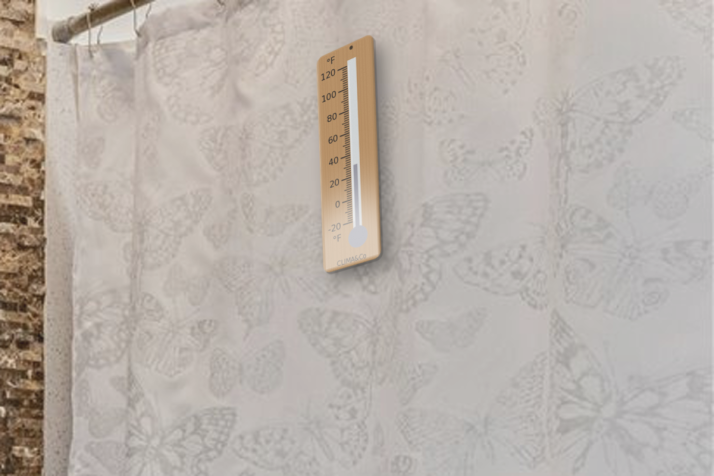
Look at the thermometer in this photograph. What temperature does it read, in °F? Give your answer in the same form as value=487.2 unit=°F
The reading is value=30 unit=°F
